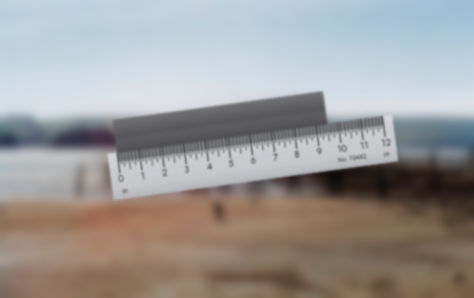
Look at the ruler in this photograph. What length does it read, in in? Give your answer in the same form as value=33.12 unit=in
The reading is value=9.5 unit=in
